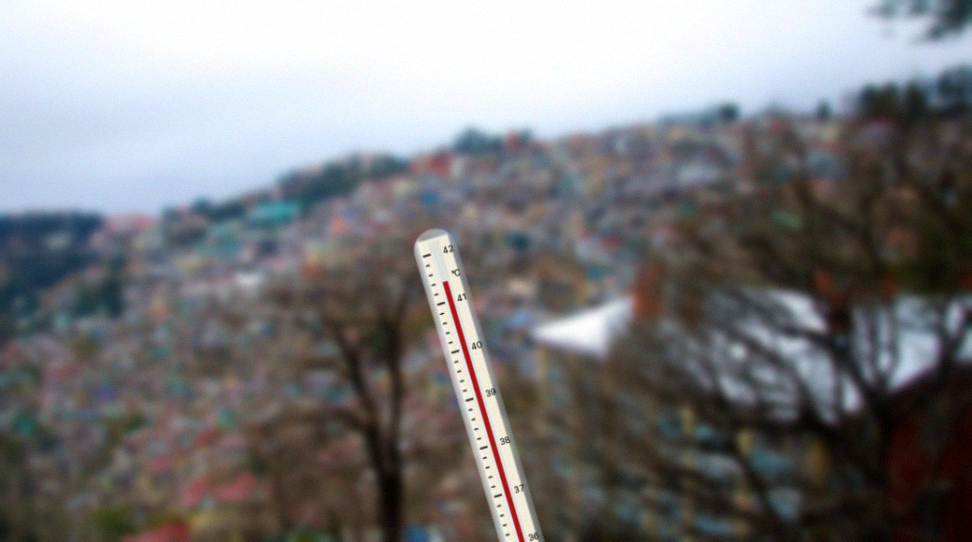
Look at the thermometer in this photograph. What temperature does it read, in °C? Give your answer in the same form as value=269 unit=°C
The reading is value=41.4 unit=°C
